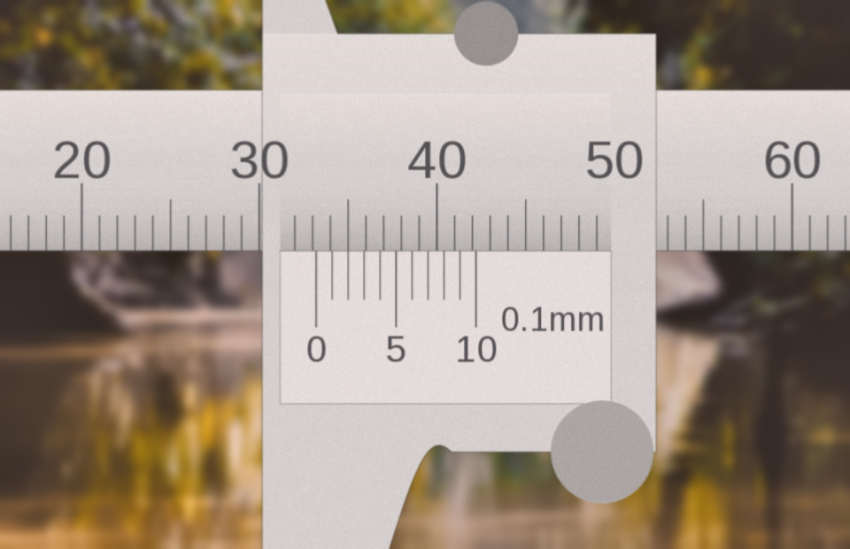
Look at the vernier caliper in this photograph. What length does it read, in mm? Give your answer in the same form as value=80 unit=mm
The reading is value=33.2 unit=mm
